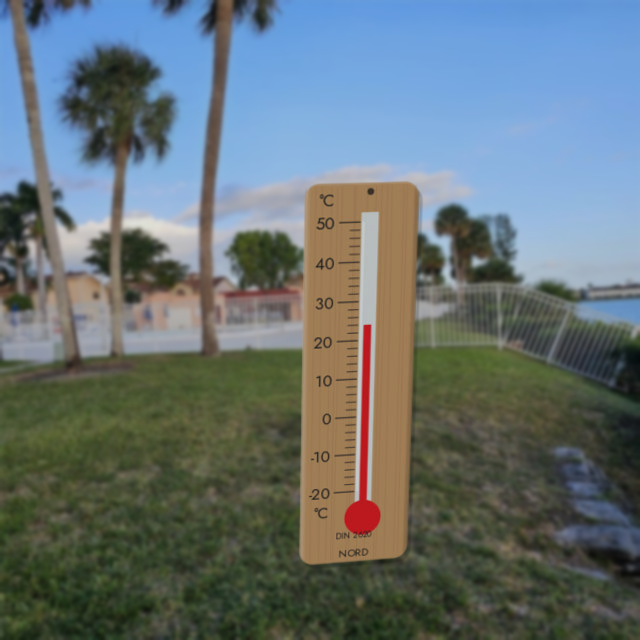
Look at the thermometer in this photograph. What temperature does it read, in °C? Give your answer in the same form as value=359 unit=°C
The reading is value=24 unit=°C
